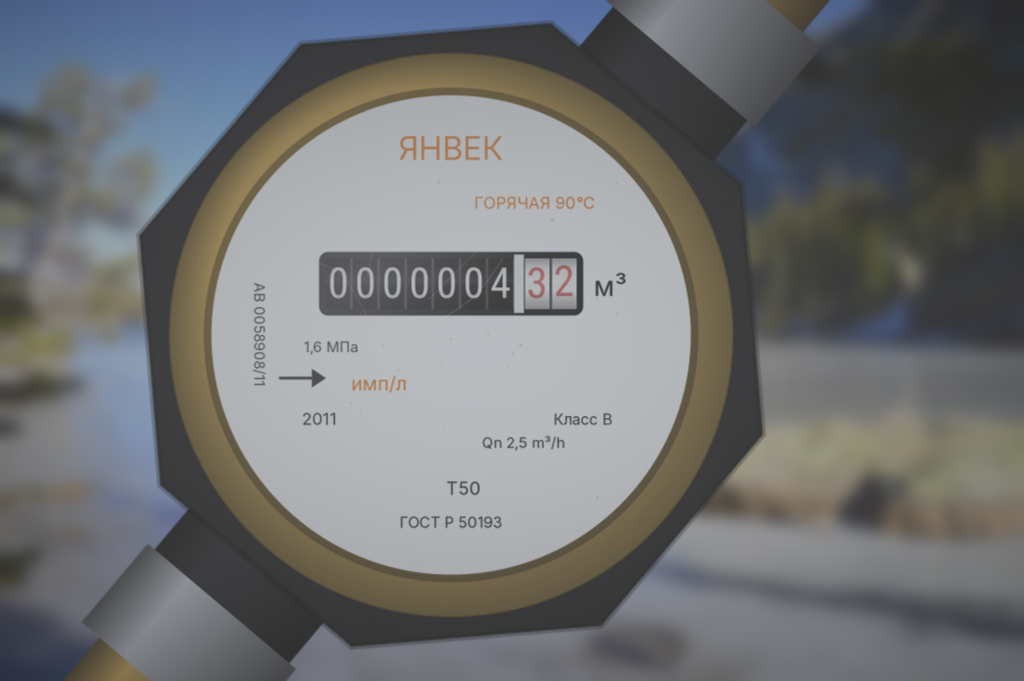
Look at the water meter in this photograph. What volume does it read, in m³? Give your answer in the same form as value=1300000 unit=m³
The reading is value=4.32 unit=m³
